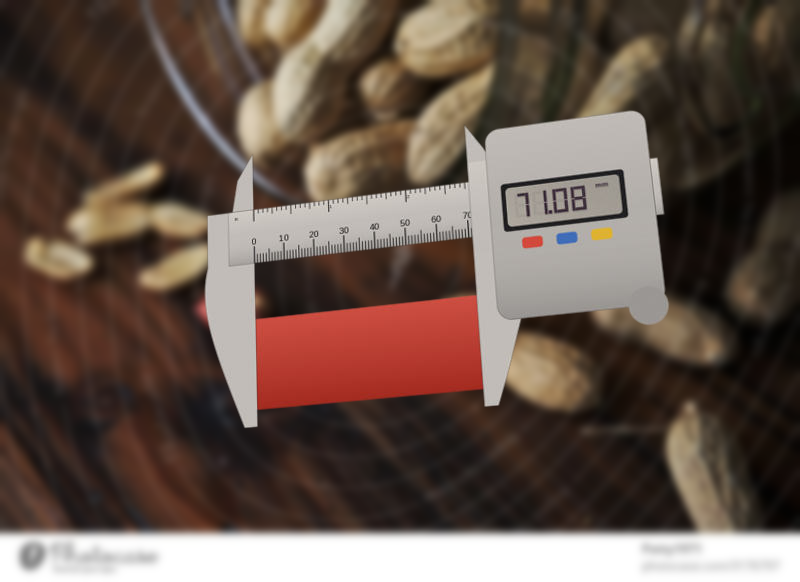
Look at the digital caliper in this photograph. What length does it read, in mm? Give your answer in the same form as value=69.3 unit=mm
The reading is value=71.08 unit=mm
